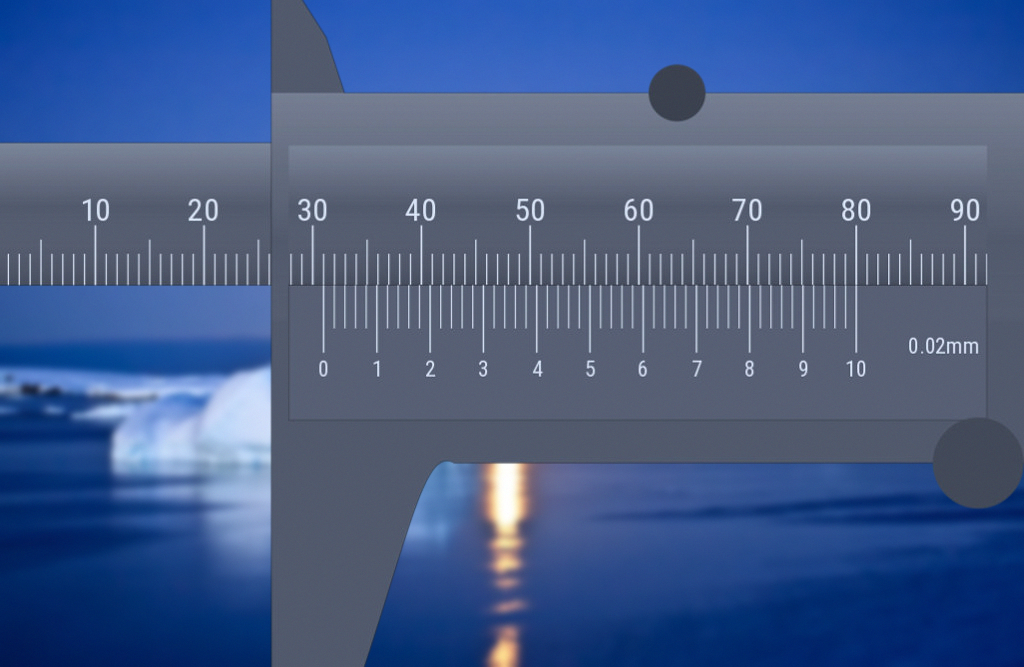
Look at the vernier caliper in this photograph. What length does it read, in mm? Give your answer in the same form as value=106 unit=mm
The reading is value=31.0 unit=mm
